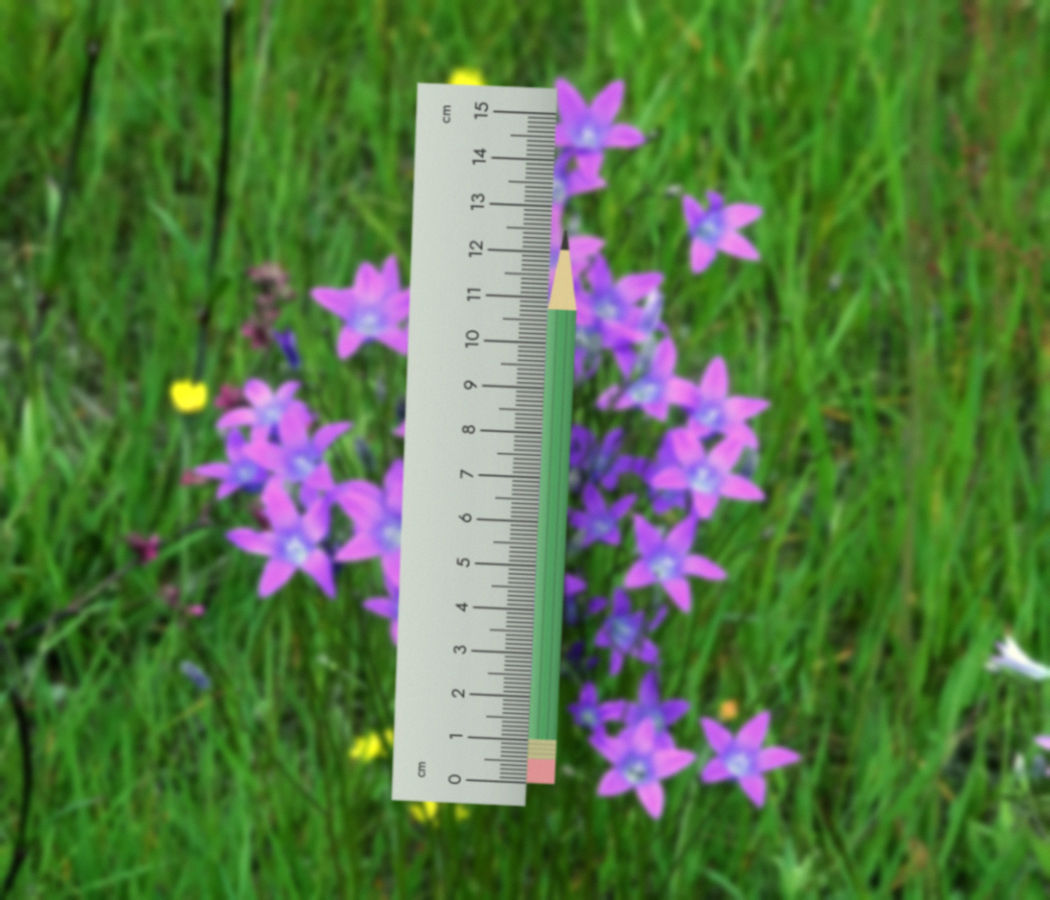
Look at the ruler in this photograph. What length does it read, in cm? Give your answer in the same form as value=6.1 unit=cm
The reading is value=12.5 unit=cm
